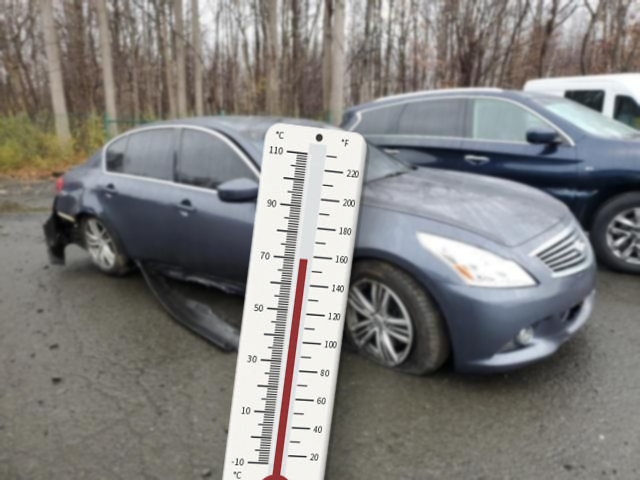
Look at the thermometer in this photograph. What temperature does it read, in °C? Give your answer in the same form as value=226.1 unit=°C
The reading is value=70 unit=°C
